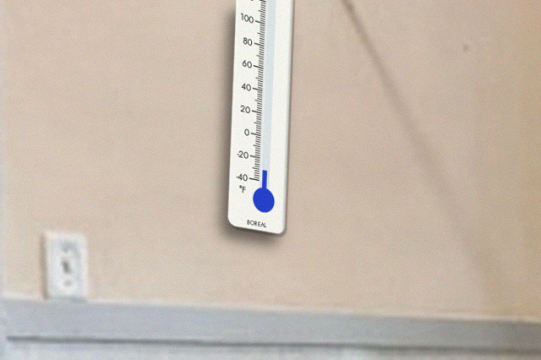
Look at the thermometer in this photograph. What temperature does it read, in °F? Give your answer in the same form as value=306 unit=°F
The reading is value=-30 unit=°F
